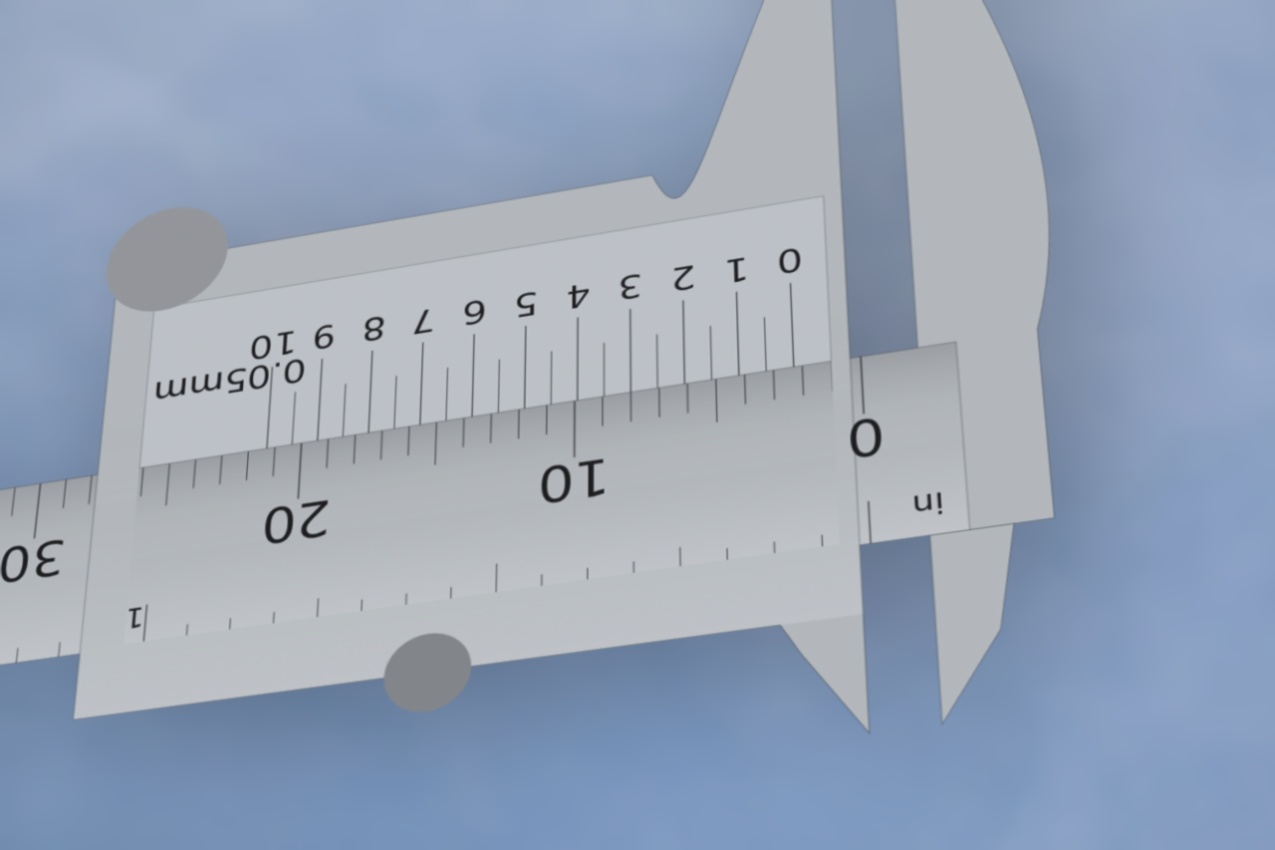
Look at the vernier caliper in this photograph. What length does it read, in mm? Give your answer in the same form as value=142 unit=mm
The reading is value=2.30 unit=mm
